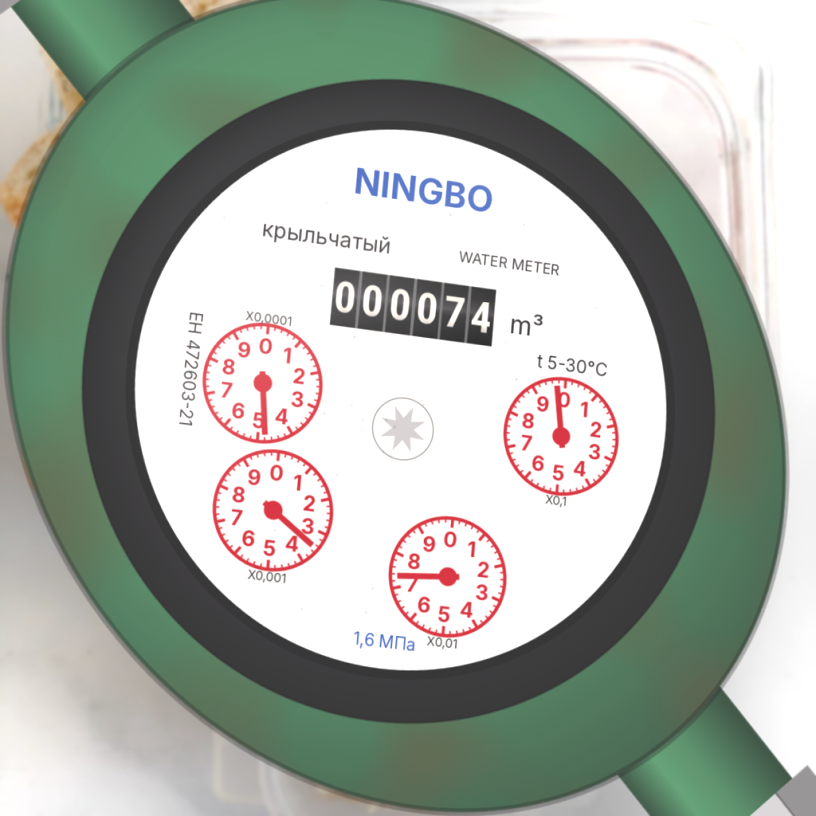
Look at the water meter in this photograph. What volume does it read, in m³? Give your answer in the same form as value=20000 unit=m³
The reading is value=73.9734 unit=m³
